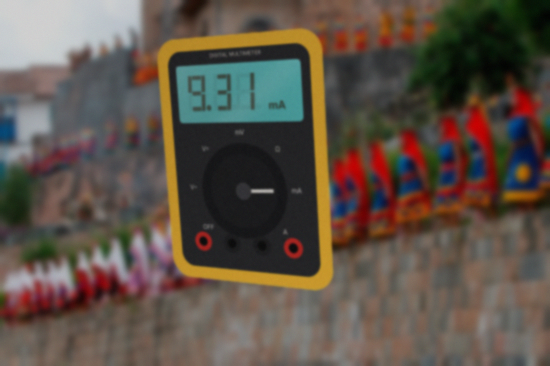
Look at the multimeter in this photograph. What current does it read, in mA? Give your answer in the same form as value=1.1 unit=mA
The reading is value=9.31 unit=mA
